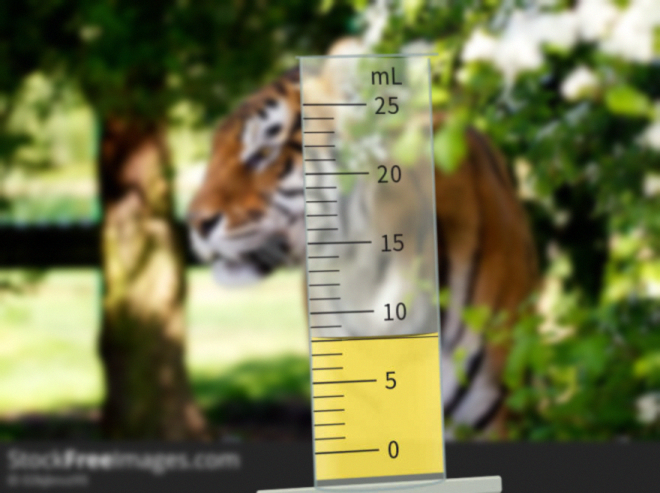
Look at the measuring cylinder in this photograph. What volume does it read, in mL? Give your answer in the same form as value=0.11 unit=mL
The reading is value=8 unit=mL
